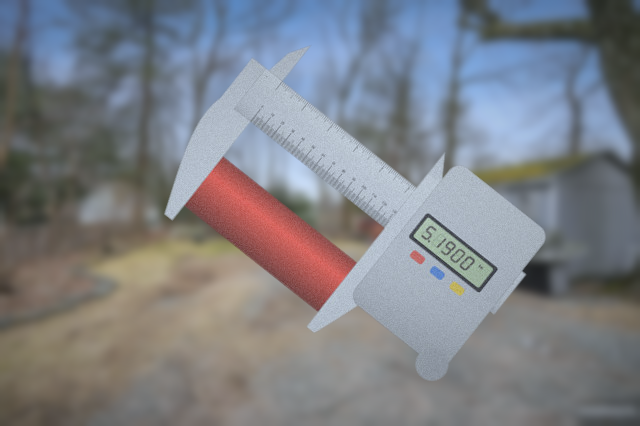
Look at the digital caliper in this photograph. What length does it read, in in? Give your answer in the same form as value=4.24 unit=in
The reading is value=5.1900 unit=in
